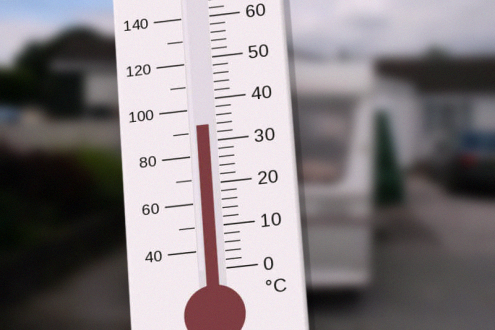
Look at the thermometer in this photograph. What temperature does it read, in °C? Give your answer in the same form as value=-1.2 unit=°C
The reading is value=34 unit=°C
